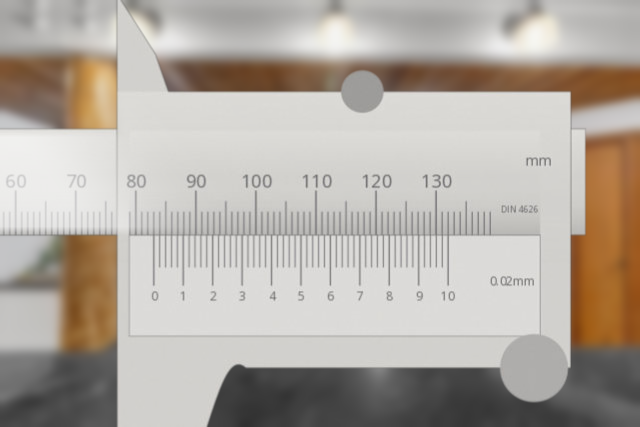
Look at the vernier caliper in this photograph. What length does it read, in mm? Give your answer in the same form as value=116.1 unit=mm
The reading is value=83.0 unit=mm
